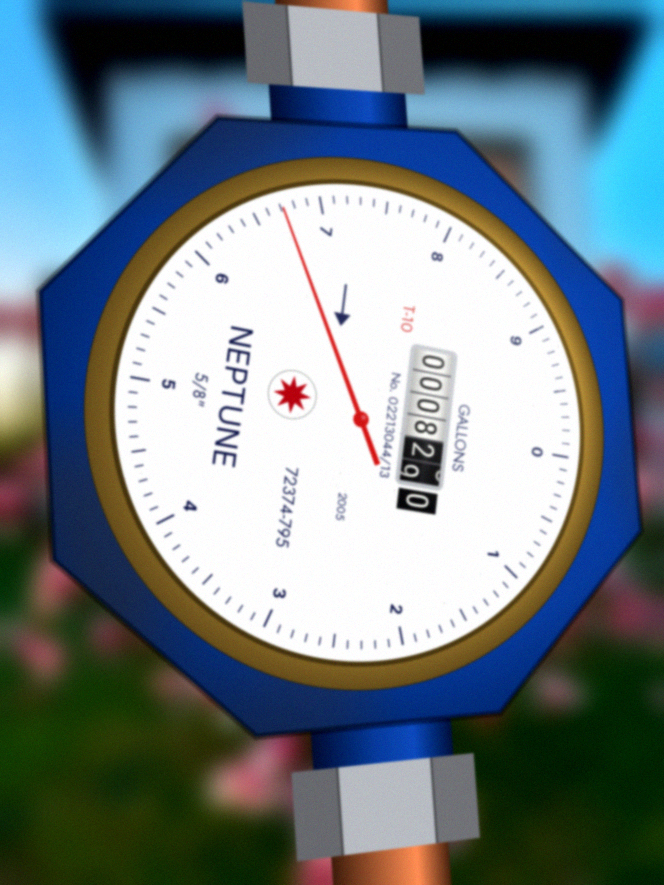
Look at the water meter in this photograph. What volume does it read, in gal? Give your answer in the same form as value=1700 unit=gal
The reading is value=8286.7 unit=gal
